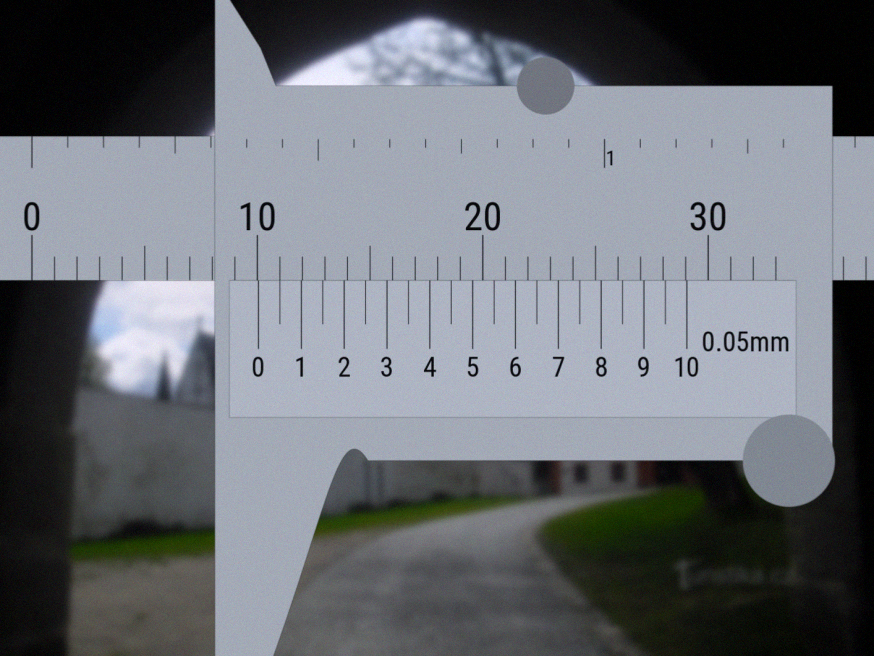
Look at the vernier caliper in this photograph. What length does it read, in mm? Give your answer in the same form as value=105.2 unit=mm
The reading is value=10.05 unit=mm
